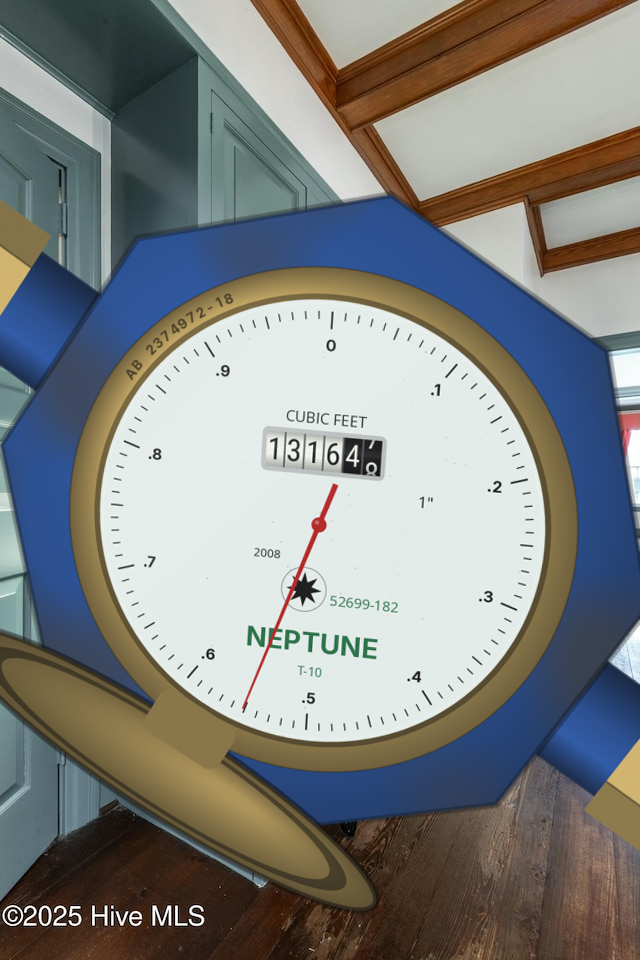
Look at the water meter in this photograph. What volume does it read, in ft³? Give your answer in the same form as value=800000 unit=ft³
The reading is value=131647.55 unit=ft³
